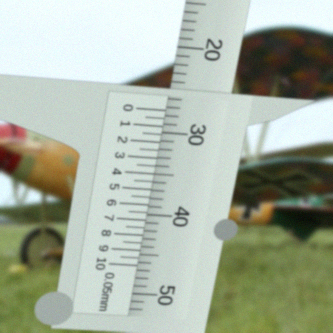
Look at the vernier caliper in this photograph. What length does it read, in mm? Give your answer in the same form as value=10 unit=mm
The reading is value=27.4 unit=mm
